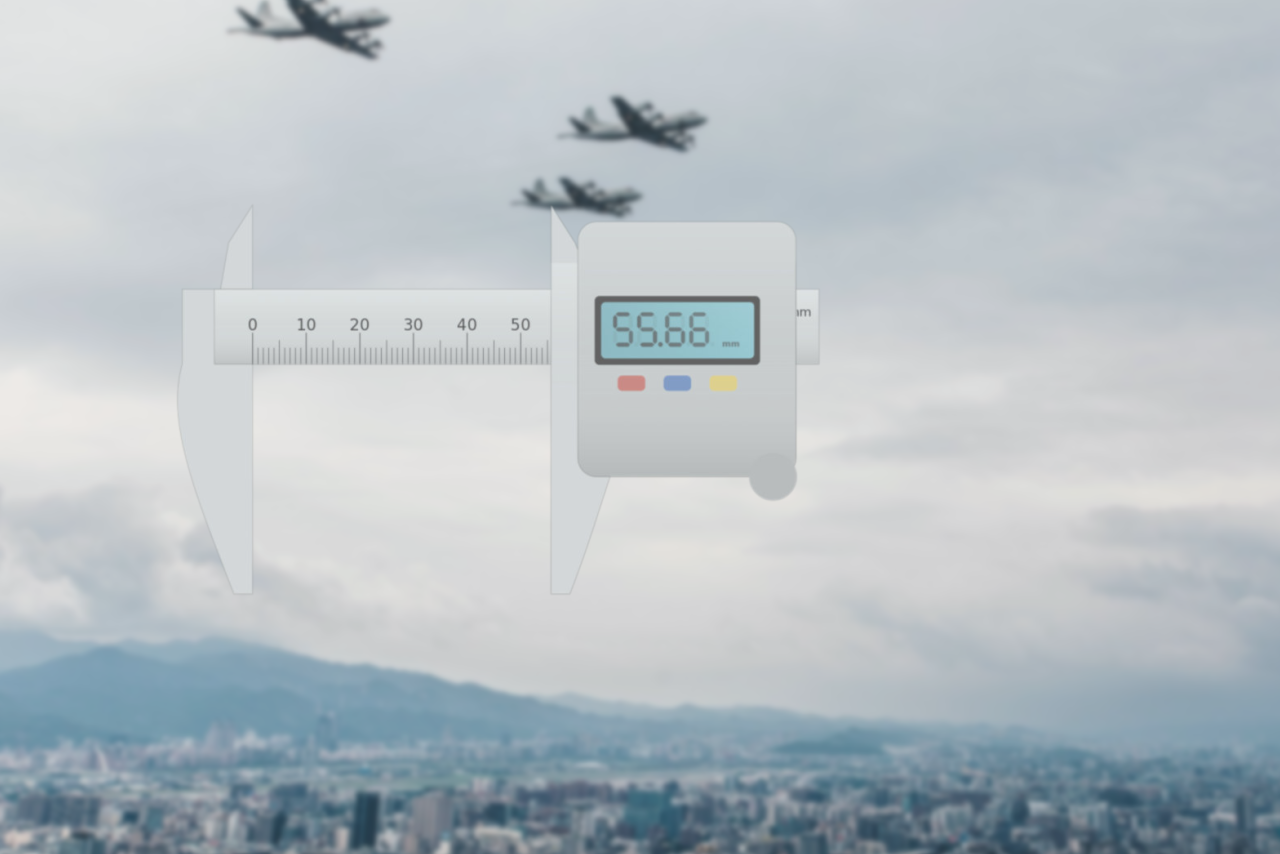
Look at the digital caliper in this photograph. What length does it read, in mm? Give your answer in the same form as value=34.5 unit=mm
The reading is value=55.66 unit=mm
